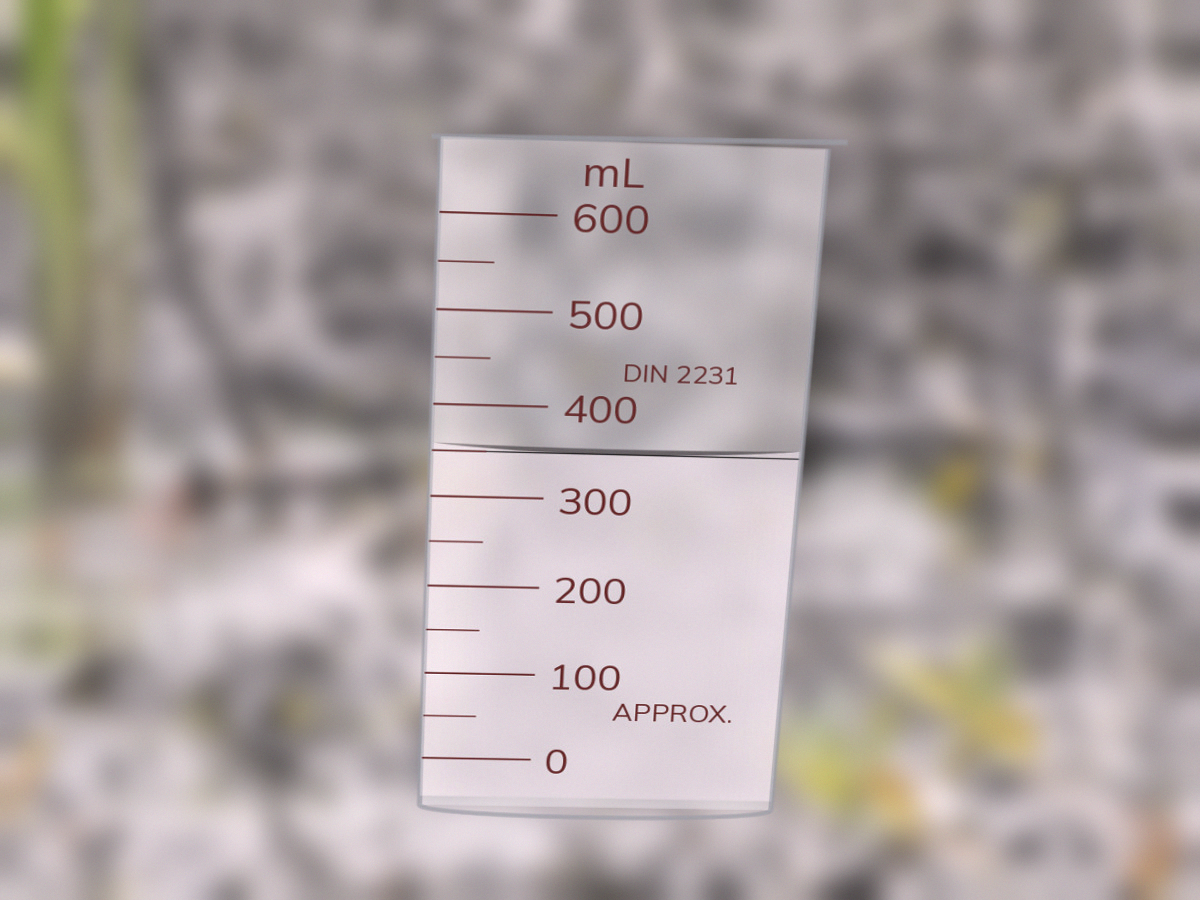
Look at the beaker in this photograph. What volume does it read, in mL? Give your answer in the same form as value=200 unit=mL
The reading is value=350 unit=mL
